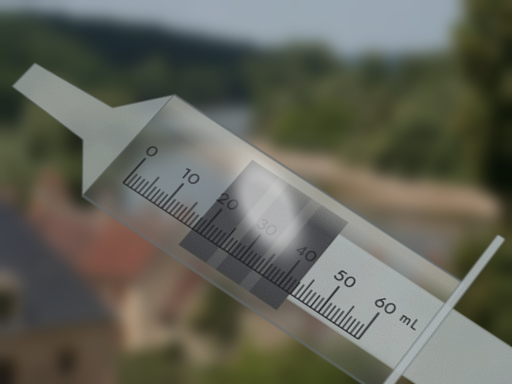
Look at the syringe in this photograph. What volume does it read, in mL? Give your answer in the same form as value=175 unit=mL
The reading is value=18 unit=mL
